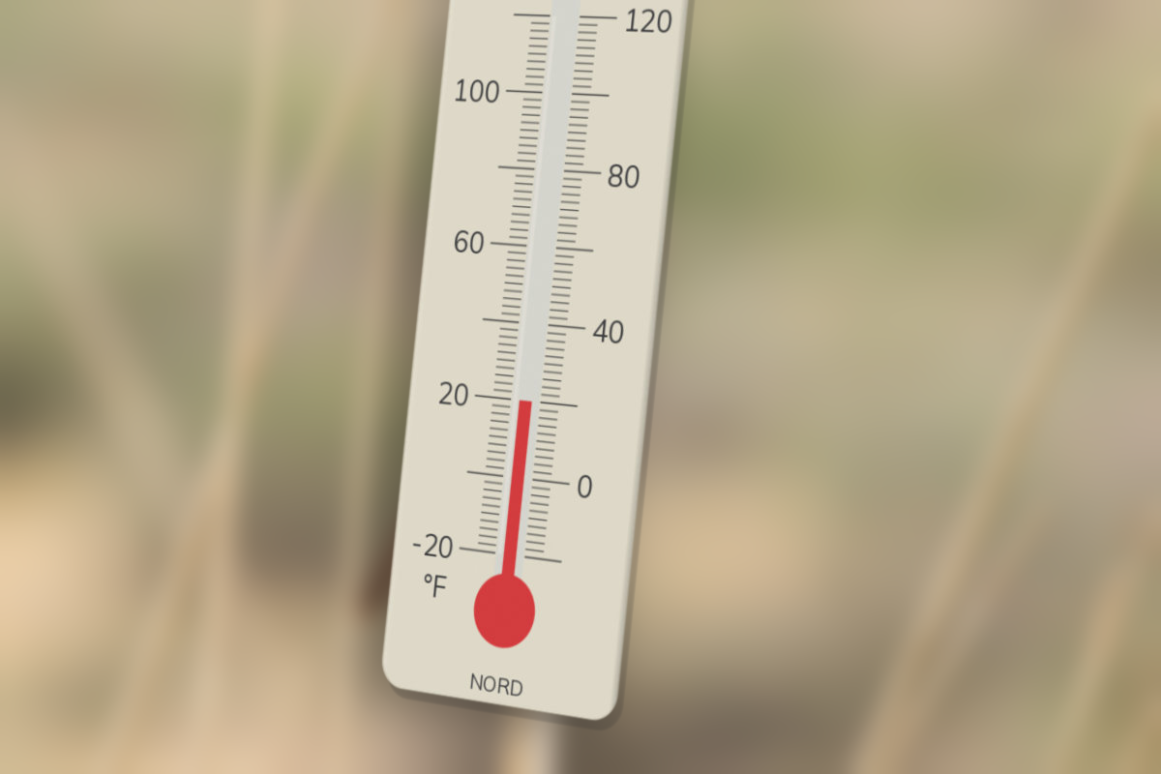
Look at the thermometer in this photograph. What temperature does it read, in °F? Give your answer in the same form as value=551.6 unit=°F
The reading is value=20 unit=°F
